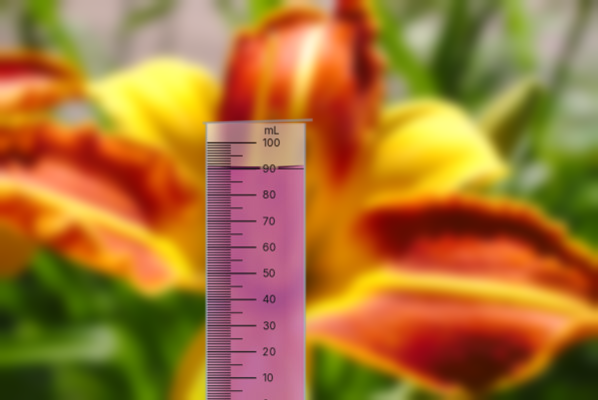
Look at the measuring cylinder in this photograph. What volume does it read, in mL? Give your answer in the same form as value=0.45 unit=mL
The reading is value=90 unit=mL
